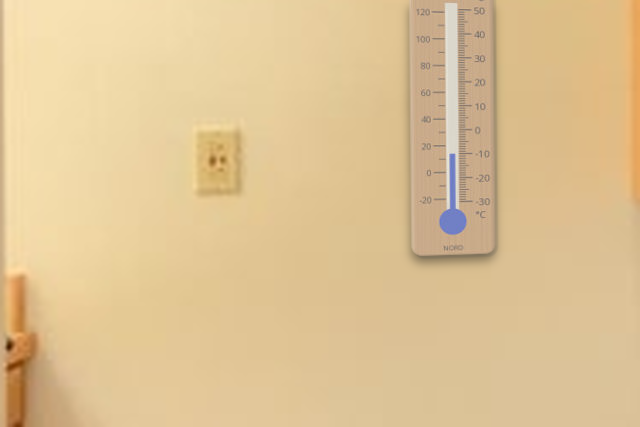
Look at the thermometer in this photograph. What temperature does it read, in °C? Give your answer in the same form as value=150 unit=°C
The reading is value=-10 unit=°C
